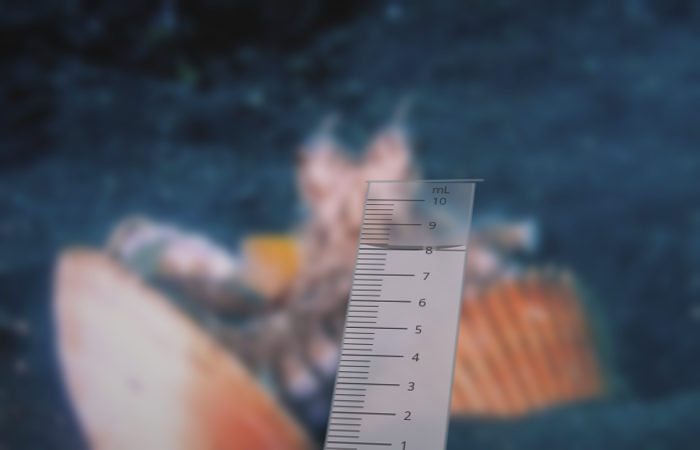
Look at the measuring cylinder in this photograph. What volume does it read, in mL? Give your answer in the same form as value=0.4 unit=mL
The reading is value=8 unit=mL
